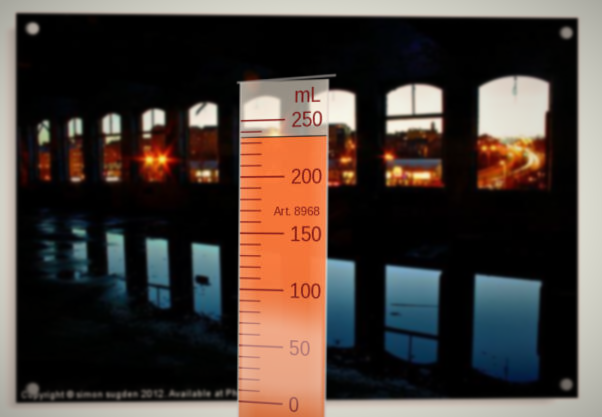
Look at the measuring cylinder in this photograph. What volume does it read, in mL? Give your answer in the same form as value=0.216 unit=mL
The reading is value=235 unit=mL
